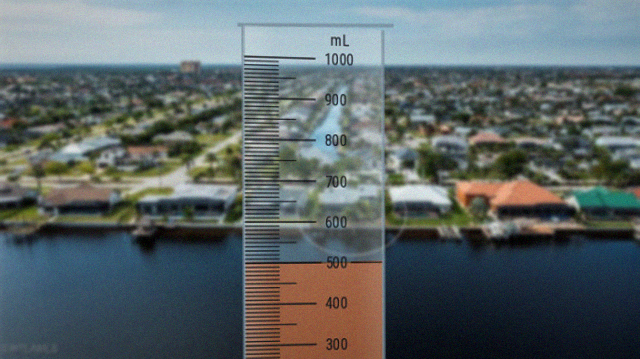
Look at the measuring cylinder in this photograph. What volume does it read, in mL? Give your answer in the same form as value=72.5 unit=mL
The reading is value=500 unit=mL
